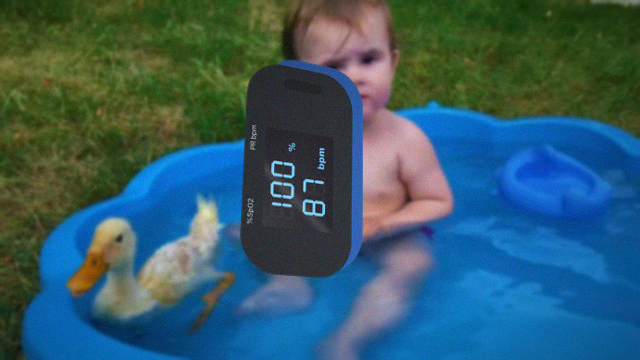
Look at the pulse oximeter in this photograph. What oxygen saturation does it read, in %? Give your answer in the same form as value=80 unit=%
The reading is value=100 unit=%
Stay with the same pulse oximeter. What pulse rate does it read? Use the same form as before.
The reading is value=87 unit=bpm
